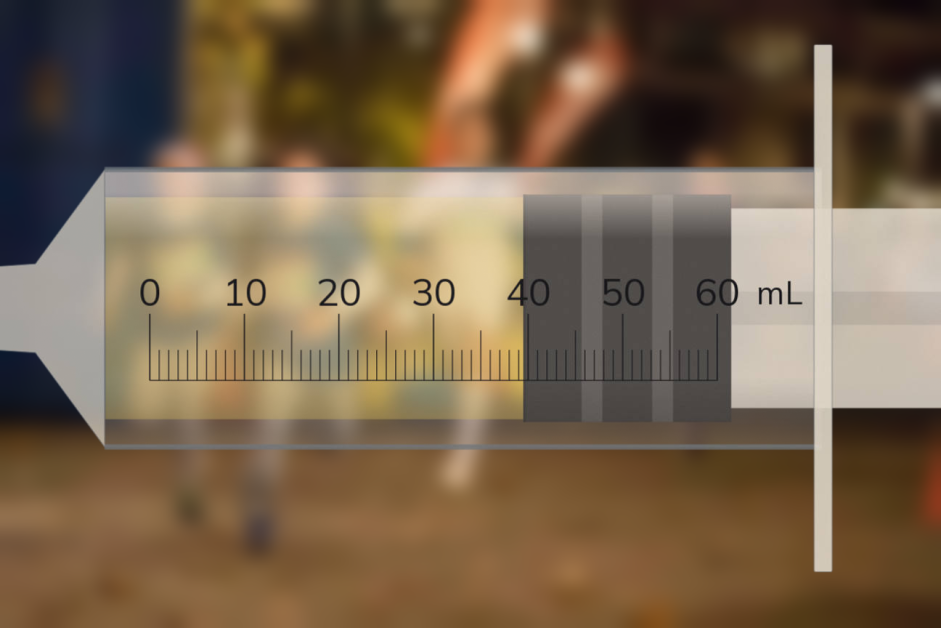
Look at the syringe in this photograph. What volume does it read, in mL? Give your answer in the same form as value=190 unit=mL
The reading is value=39.5 unit=mL
